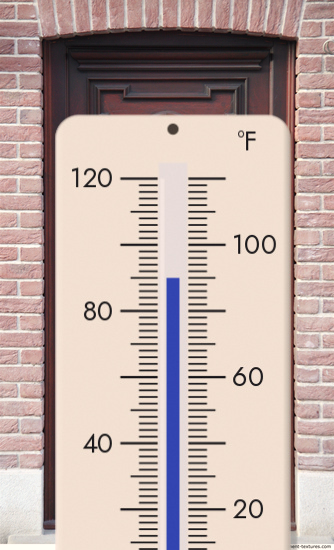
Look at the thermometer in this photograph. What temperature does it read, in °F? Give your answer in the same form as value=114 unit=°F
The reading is value=90 unit=°F
